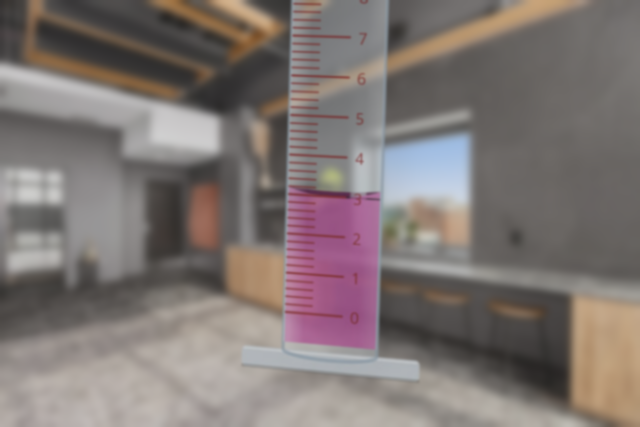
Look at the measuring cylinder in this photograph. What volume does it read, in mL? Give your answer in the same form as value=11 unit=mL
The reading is value=3 unit=mL
